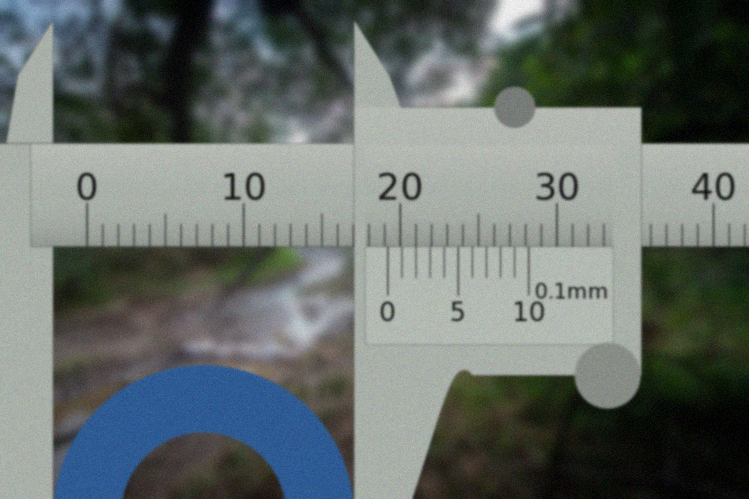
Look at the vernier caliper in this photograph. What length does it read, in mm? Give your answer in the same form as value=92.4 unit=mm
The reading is value=19.2 unit=mm
